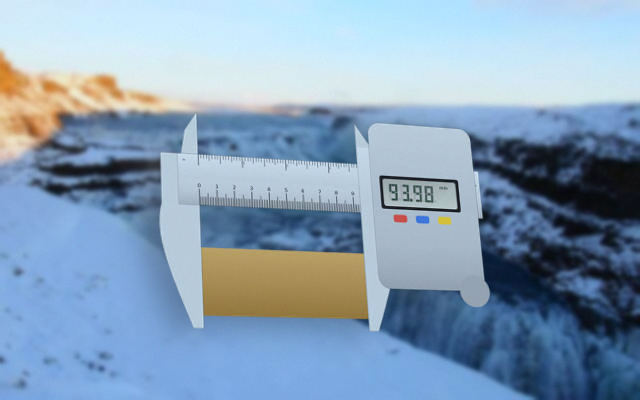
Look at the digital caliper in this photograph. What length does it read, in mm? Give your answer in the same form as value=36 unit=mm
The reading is value=93.98 unit=mm
